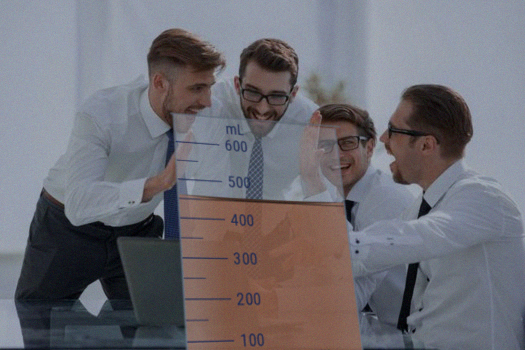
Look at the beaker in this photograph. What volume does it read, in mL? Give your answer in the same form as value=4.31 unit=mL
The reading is value=450 unit=mL
